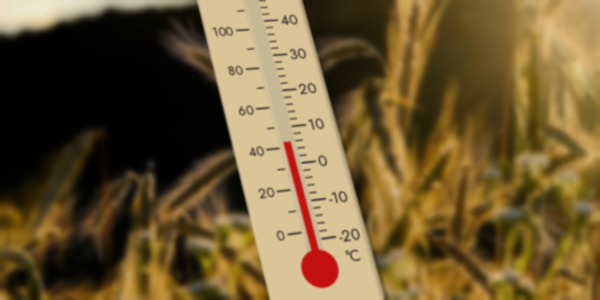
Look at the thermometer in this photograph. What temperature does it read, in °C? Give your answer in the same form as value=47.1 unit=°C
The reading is value=6 unit=°C
